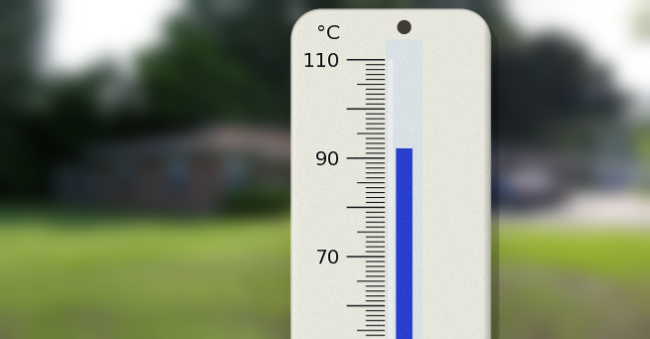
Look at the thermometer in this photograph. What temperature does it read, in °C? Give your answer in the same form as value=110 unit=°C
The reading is value=92 unit=°C
